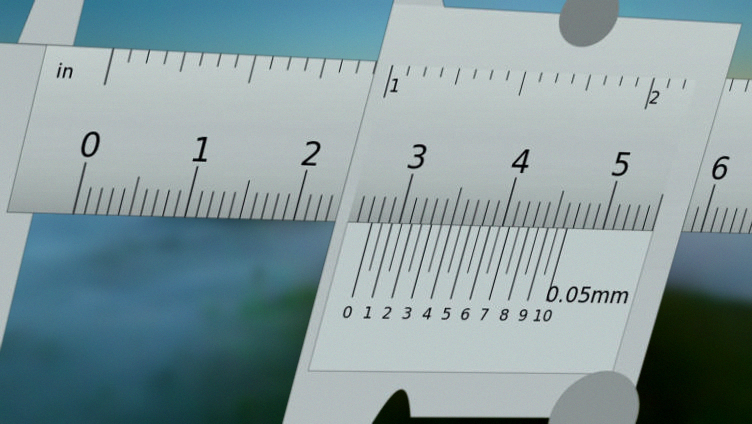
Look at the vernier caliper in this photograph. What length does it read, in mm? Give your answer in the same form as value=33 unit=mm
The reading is value=27.4 unit=mm
